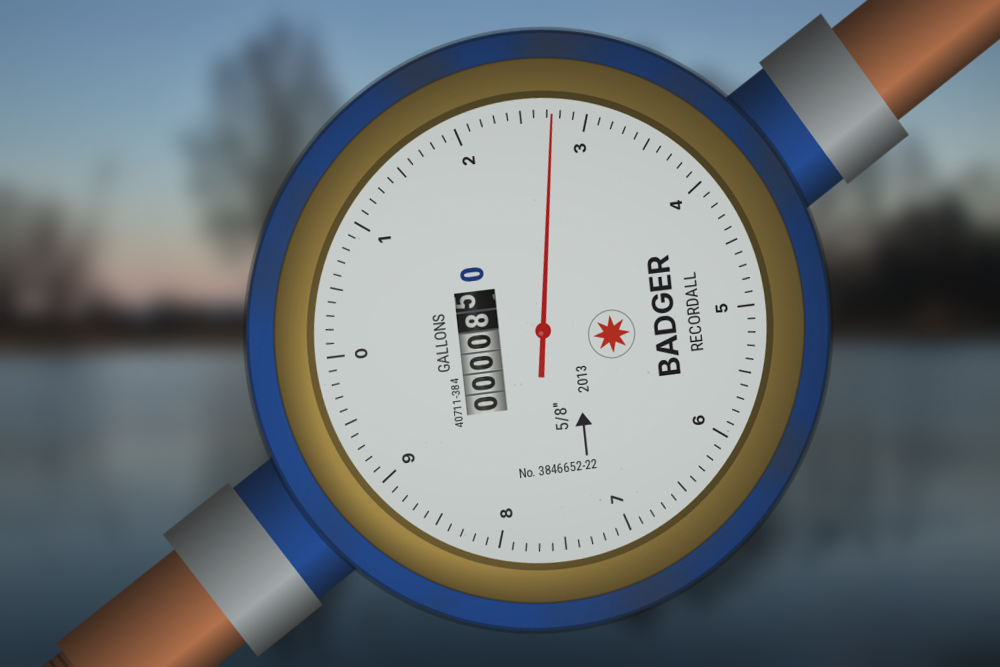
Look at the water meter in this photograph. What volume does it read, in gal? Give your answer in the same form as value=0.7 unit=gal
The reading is value=852.7 unit=gal
